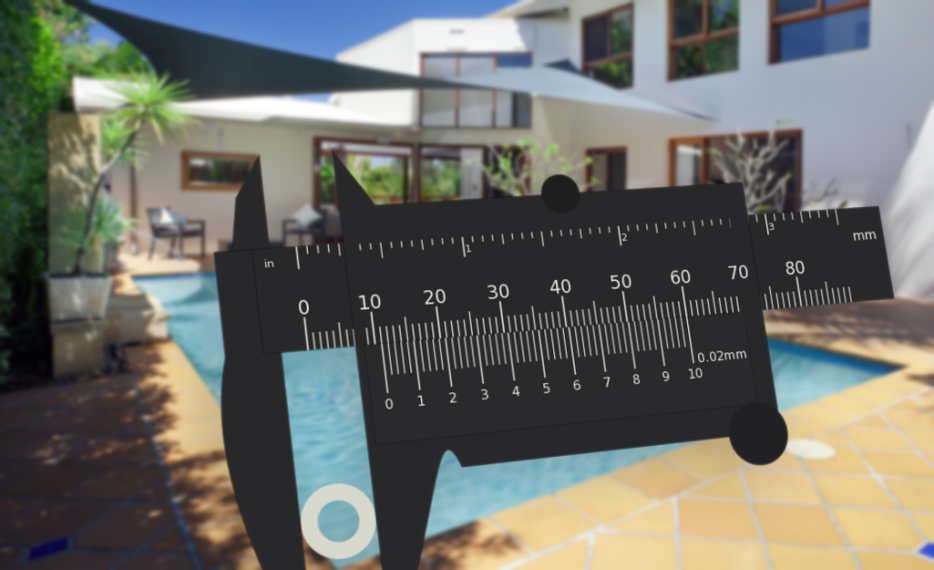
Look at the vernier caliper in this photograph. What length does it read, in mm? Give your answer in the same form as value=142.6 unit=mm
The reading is value=11.0 unit=mm
